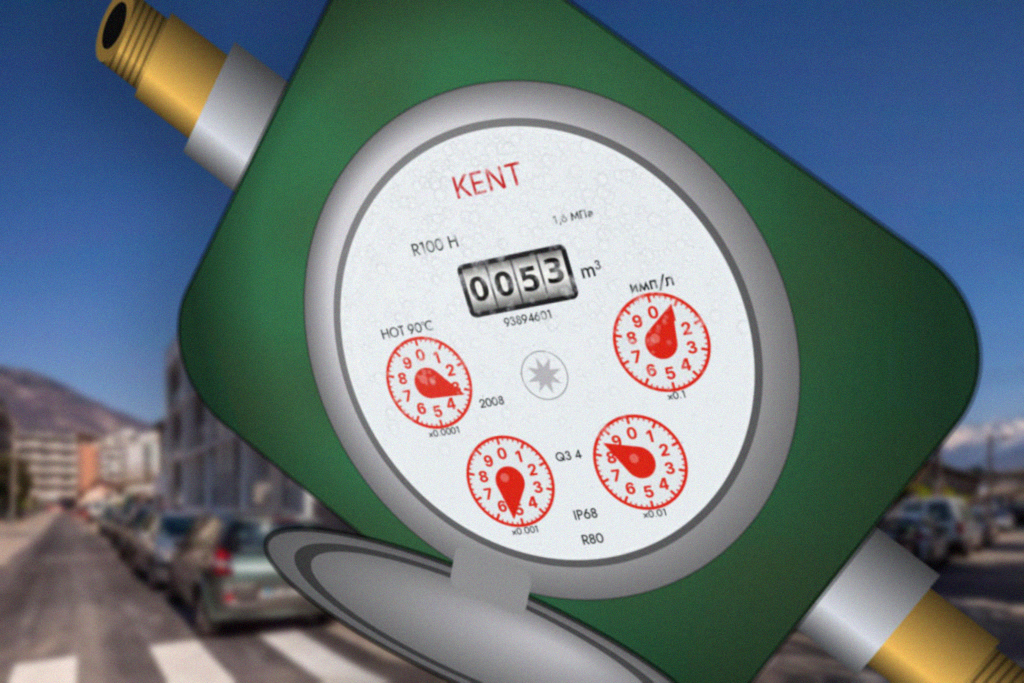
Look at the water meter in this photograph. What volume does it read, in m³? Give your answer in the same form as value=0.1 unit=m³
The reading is value=53.0853 unit=m³
